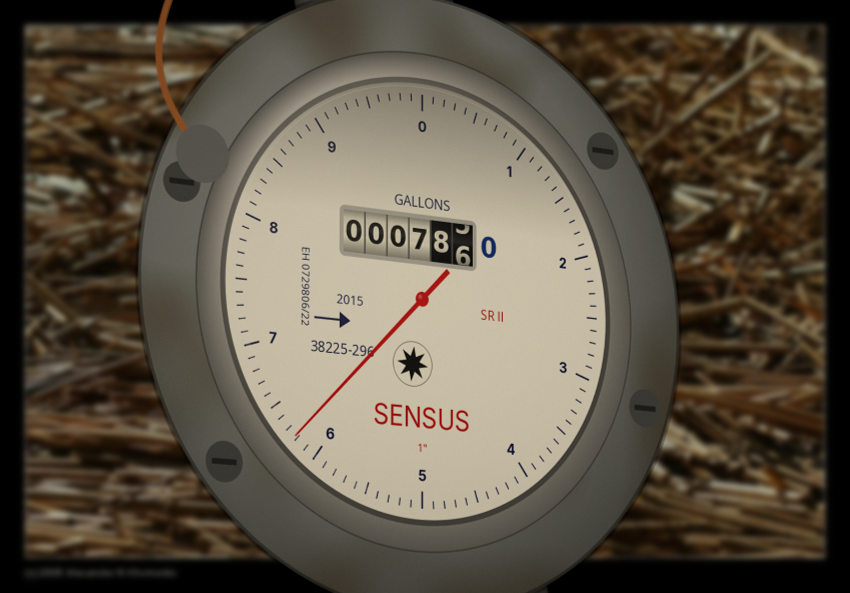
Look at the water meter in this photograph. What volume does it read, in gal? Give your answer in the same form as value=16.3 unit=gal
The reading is value=7856.2 unit=gal
